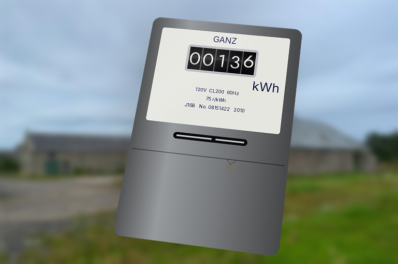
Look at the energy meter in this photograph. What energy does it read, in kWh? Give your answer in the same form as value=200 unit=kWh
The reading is value=136 unit=kWh
